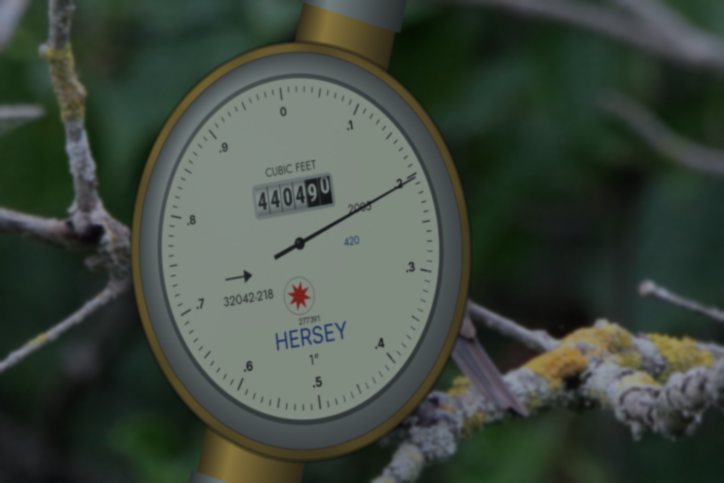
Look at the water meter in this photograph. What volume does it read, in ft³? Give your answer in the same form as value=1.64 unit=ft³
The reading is value=440490.20 unit=ft³
